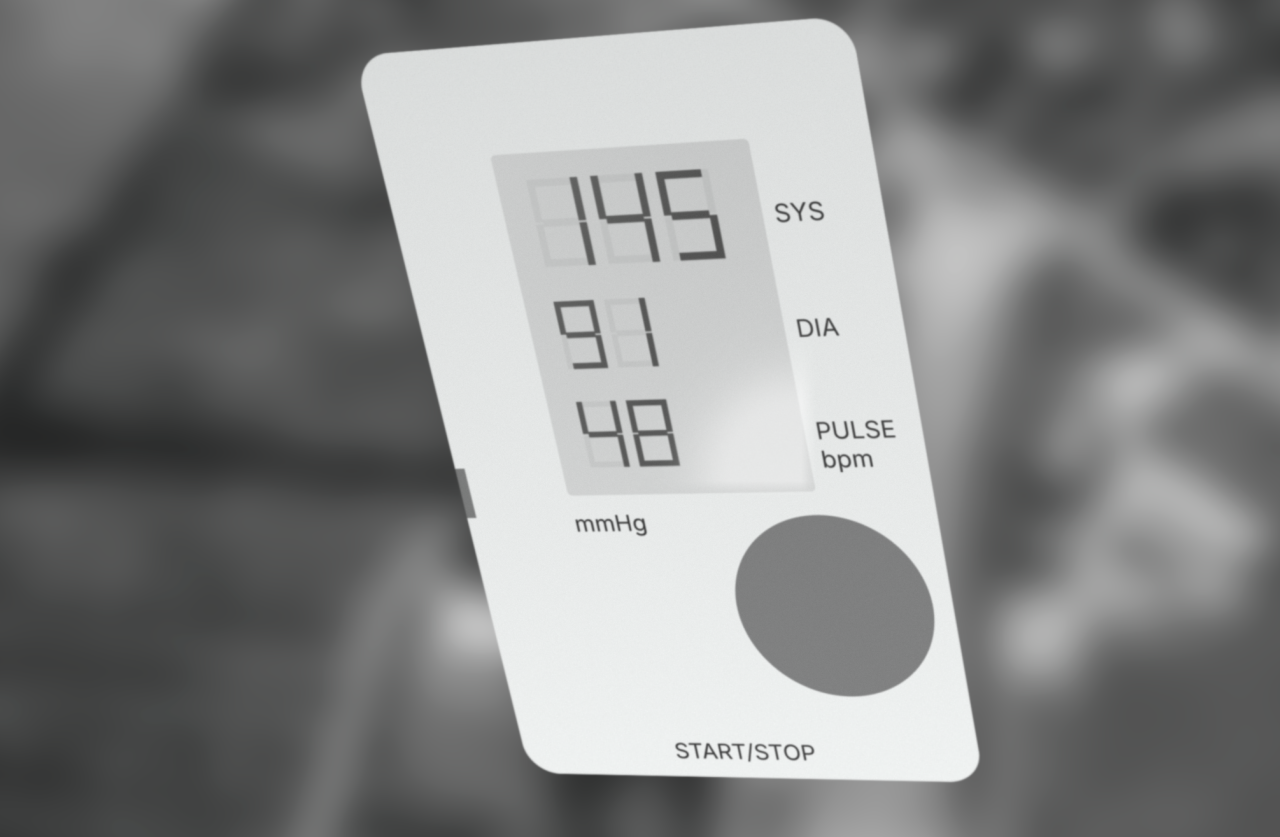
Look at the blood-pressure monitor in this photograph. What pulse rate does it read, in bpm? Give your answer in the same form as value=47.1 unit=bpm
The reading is value=48 unit=bpm
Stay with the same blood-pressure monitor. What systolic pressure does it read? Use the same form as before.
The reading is value=145 unit=mmHg
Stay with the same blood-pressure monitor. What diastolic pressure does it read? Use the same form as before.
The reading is value=91 unit=mmHg
